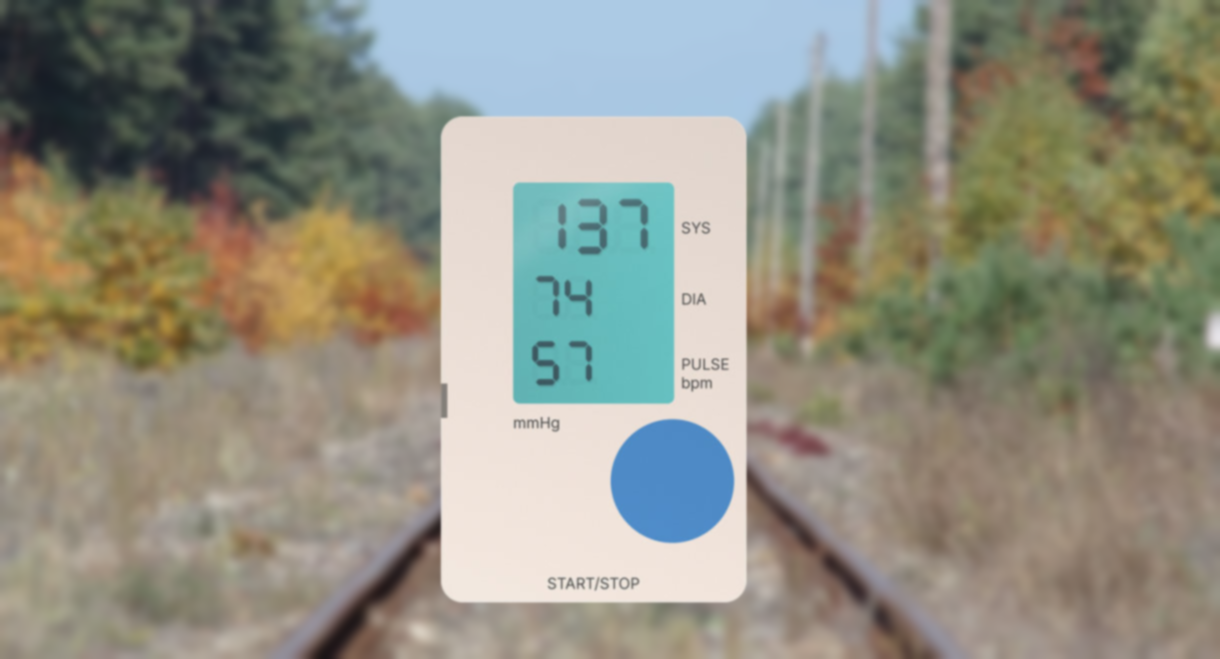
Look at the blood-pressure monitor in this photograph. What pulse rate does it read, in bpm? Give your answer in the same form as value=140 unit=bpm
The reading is value=57 unit=bpm
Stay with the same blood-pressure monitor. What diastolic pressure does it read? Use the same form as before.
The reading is value=74 unit=mmHg
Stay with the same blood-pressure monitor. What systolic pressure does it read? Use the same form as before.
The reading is value=137 unit=mmHg
